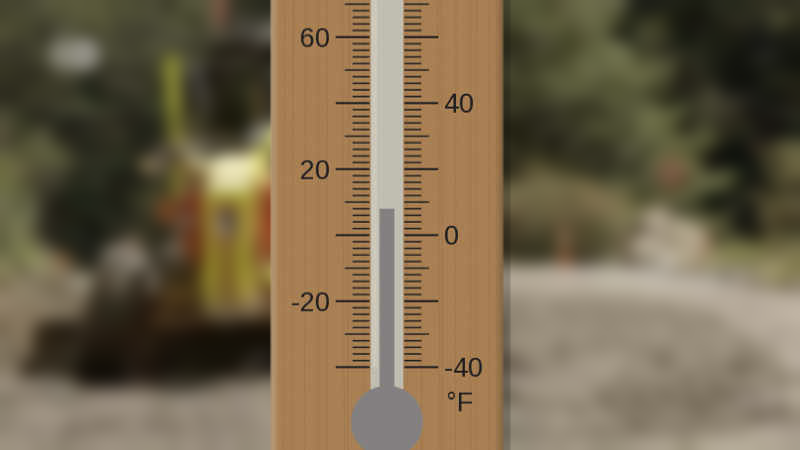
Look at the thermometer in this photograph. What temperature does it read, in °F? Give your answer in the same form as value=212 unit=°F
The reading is value=8 unit=°F
